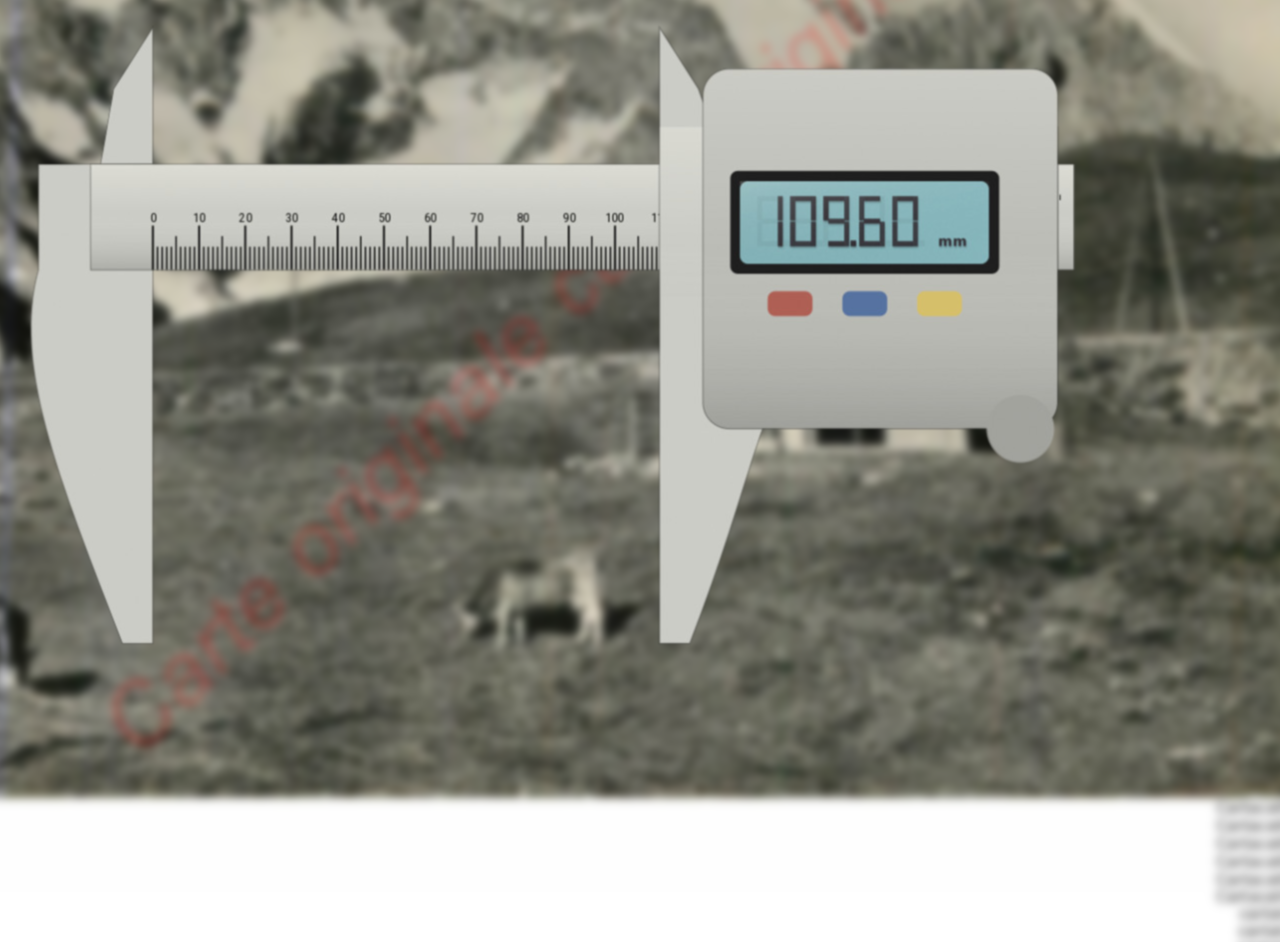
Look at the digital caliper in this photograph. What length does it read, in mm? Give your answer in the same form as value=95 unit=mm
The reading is value=109.60 unit=mm
